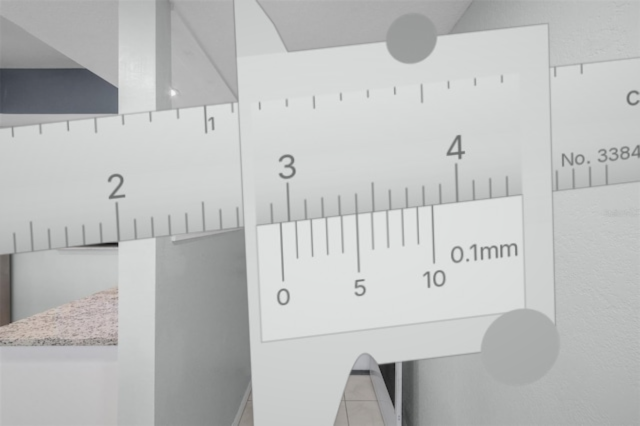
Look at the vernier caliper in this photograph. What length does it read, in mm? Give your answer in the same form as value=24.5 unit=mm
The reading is value=29.5 unit=mm
